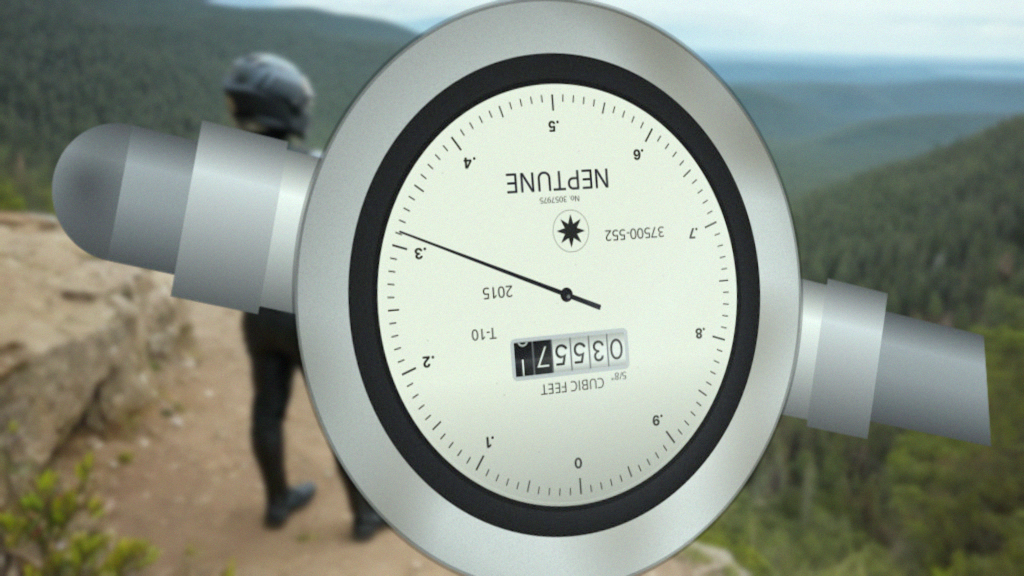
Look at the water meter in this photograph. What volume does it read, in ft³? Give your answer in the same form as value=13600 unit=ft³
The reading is value=35571.31 unit=ft³
